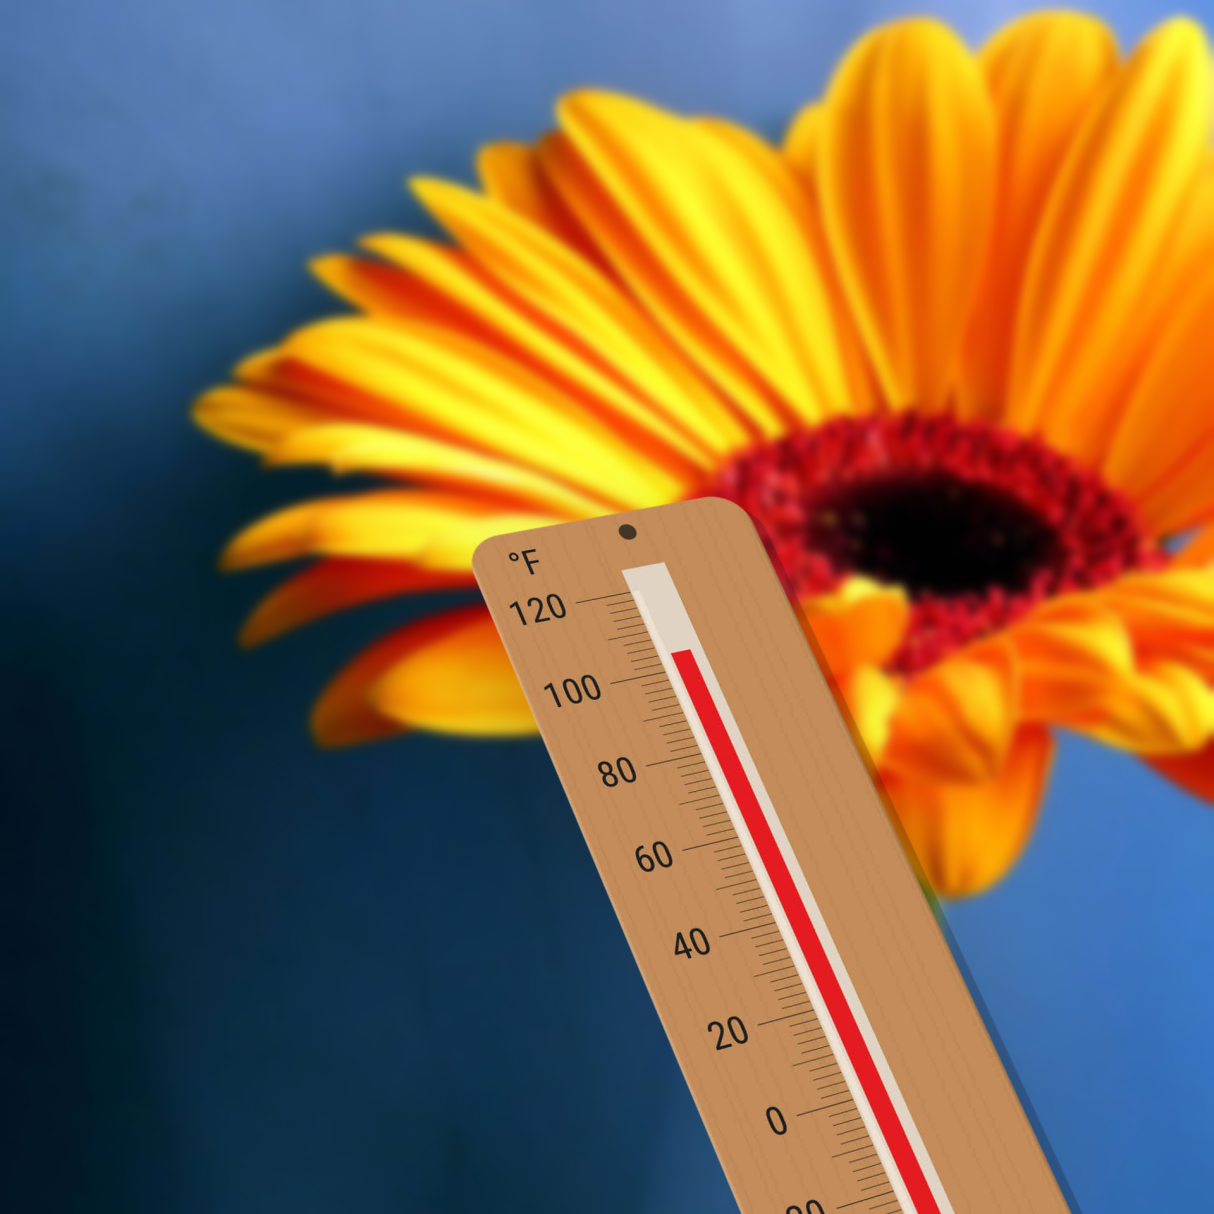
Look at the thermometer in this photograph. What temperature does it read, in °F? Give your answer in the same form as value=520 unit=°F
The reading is value=104 unit=°F
